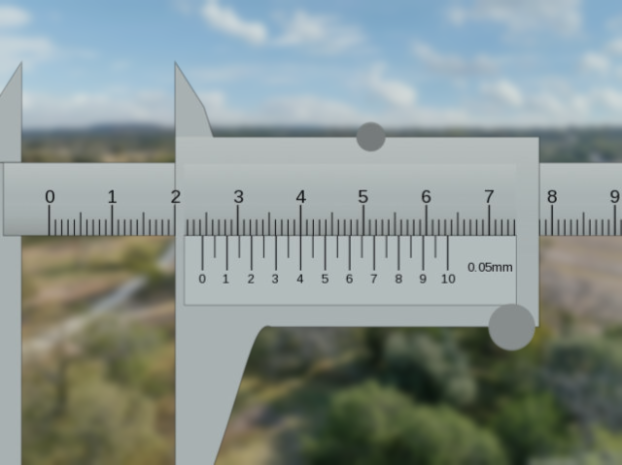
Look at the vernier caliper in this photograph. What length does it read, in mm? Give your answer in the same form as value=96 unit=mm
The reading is value=24.4 unit=mm
